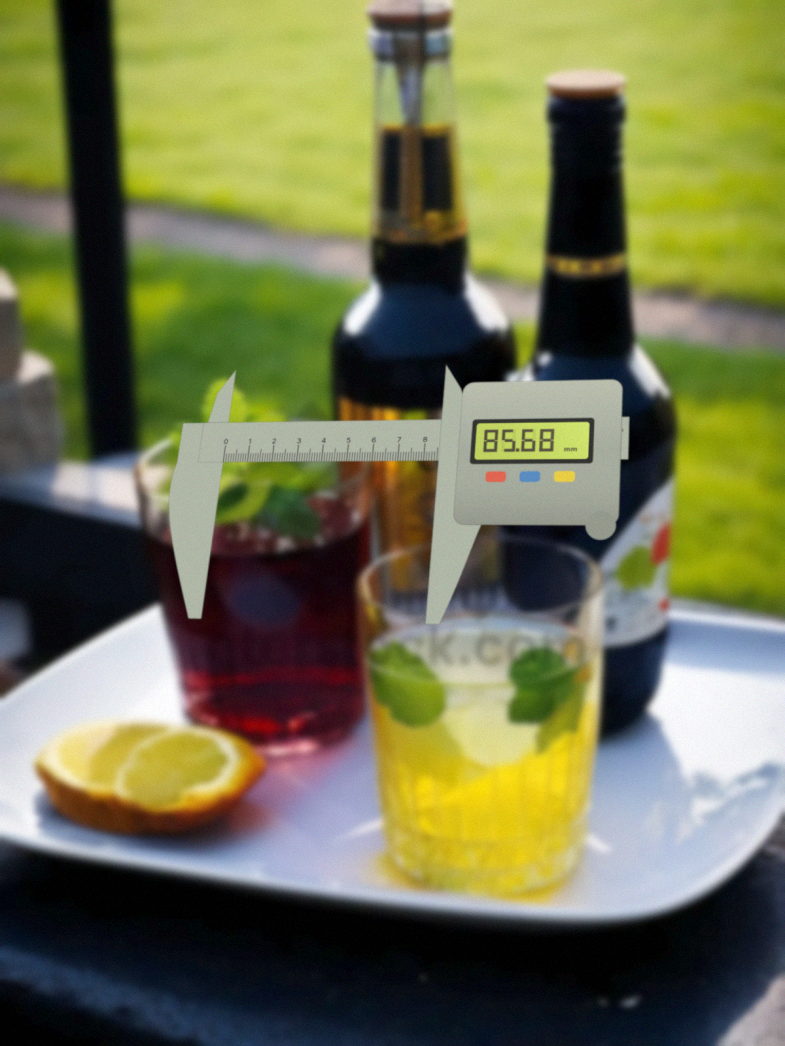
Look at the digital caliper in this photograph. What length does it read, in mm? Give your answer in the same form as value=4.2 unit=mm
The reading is value=85.68 unit=mm
